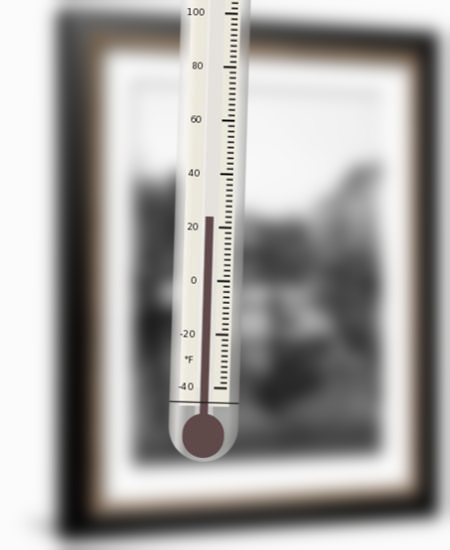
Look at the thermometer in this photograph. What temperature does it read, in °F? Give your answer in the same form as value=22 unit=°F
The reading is value=24 unit=°F
